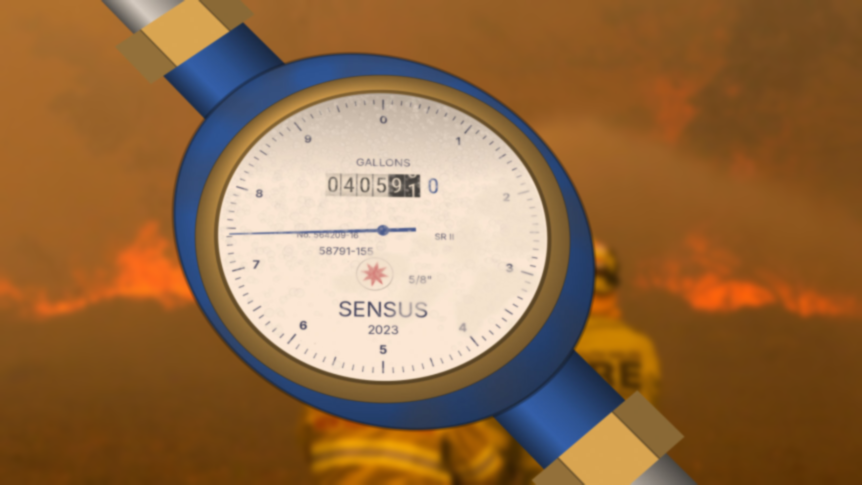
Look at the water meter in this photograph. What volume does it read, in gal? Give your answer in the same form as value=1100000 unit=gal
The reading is value=405907.4 unit=gal
